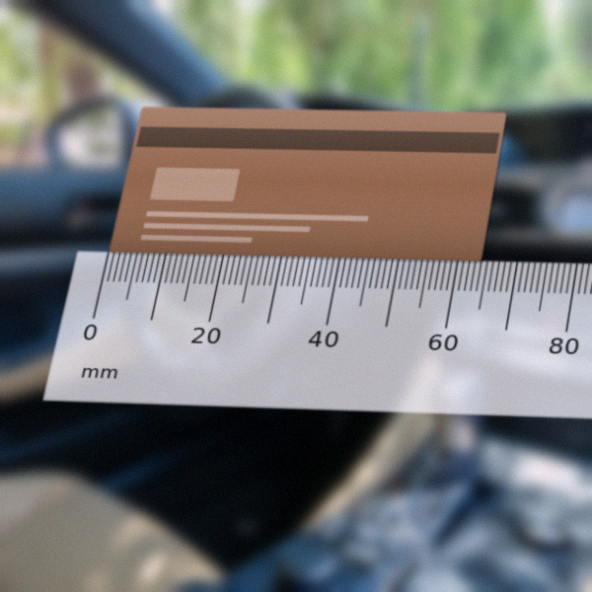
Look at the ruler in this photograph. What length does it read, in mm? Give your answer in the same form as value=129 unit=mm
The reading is value=64 unit=mm
